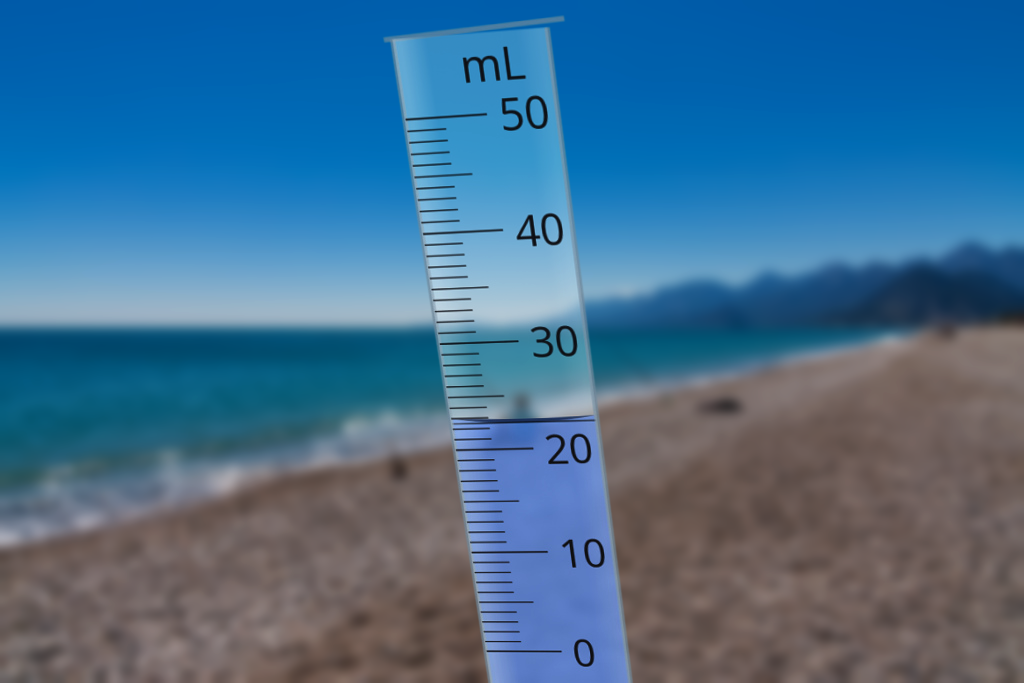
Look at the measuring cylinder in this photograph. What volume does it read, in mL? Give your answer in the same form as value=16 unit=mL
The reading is value=22.5 unit=mL
